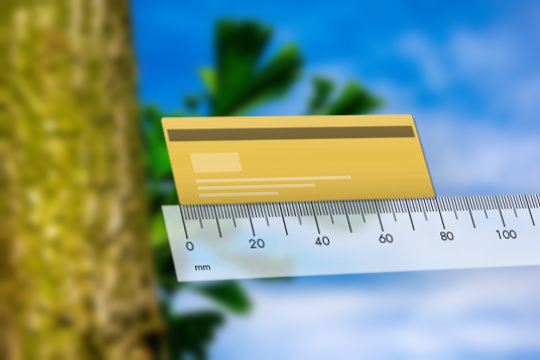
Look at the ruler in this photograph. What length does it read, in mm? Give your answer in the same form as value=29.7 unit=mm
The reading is value=80 unit=mm
